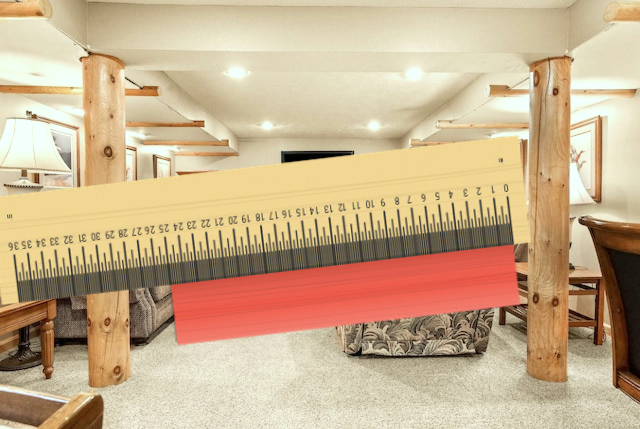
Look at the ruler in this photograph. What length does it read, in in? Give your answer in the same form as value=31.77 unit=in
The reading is value=25 unit=in
